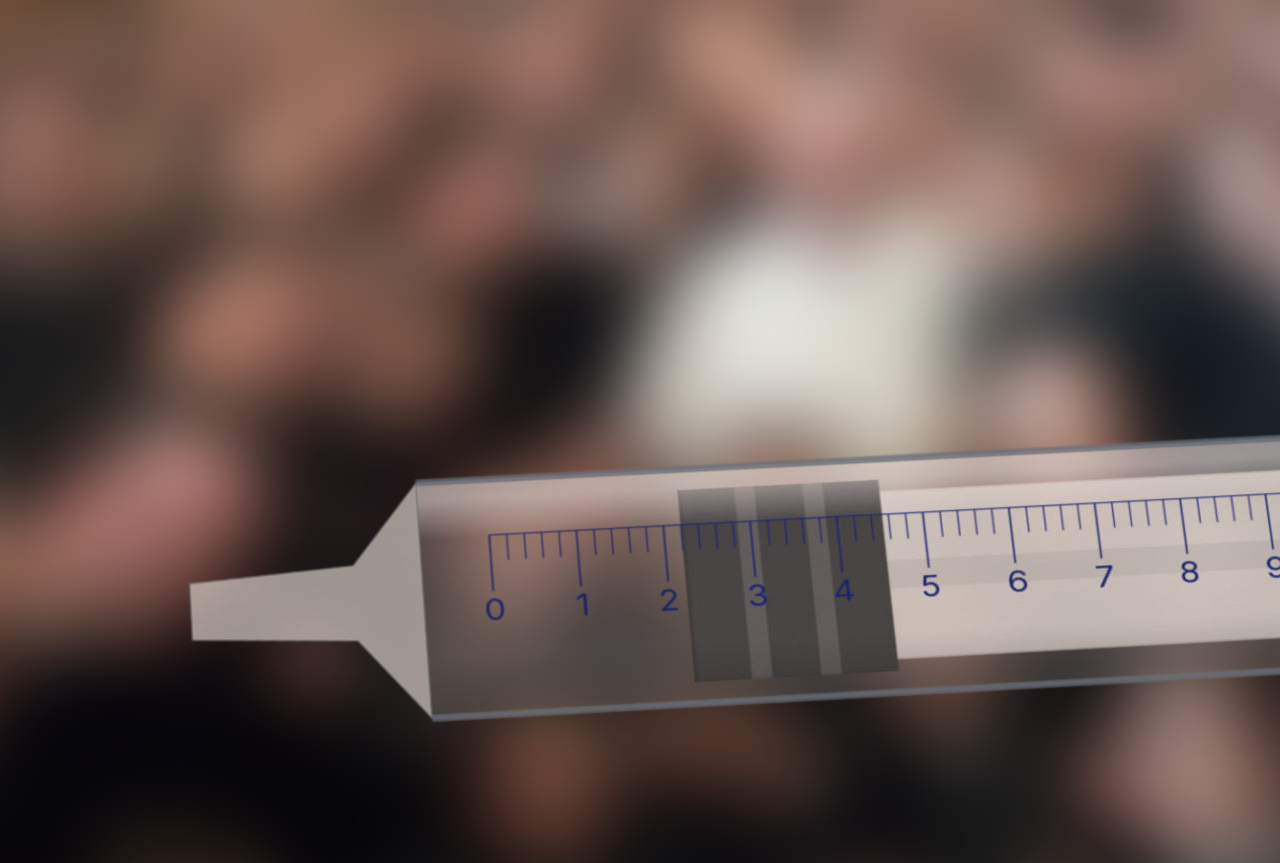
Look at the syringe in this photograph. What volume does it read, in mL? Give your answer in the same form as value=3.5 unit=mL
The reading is value=2.2 unit=mL
